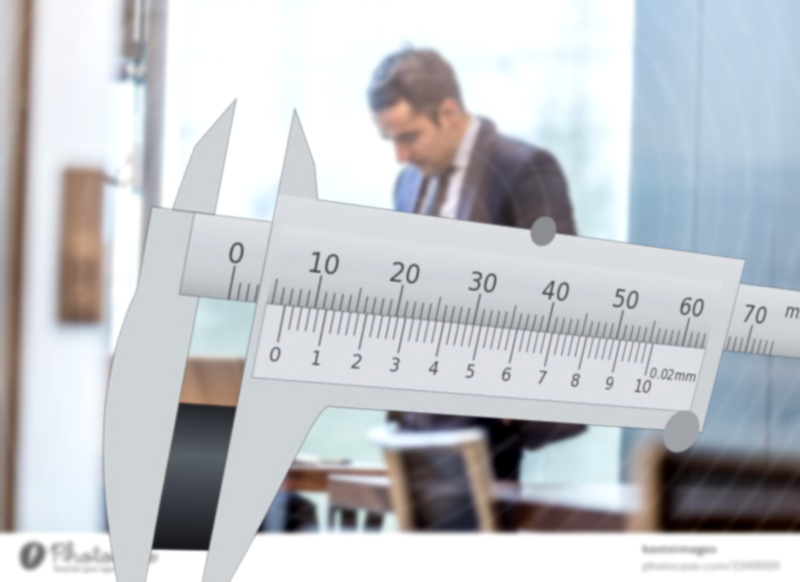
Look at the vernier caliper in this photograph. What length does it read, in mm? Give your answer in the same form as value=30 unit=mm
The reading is value=6.5 unit=mm
